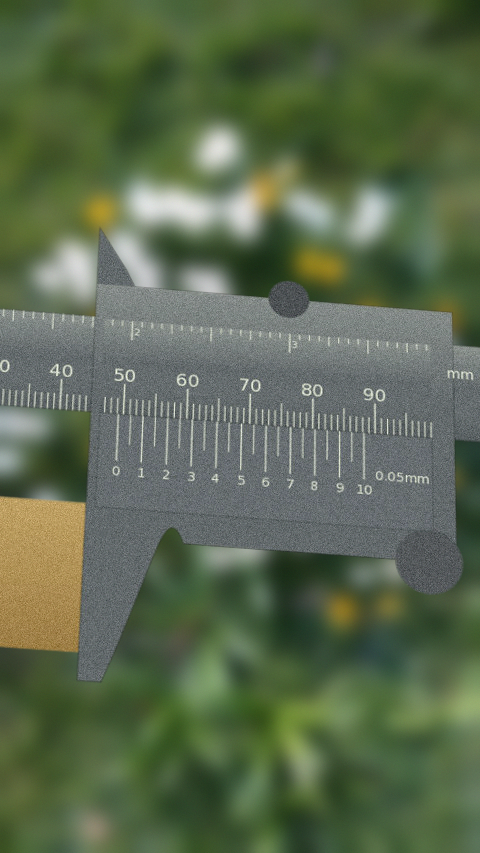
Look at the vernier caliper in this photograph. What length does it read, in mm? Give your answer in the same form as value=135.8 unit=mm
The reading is value=49.2 unit=mm
